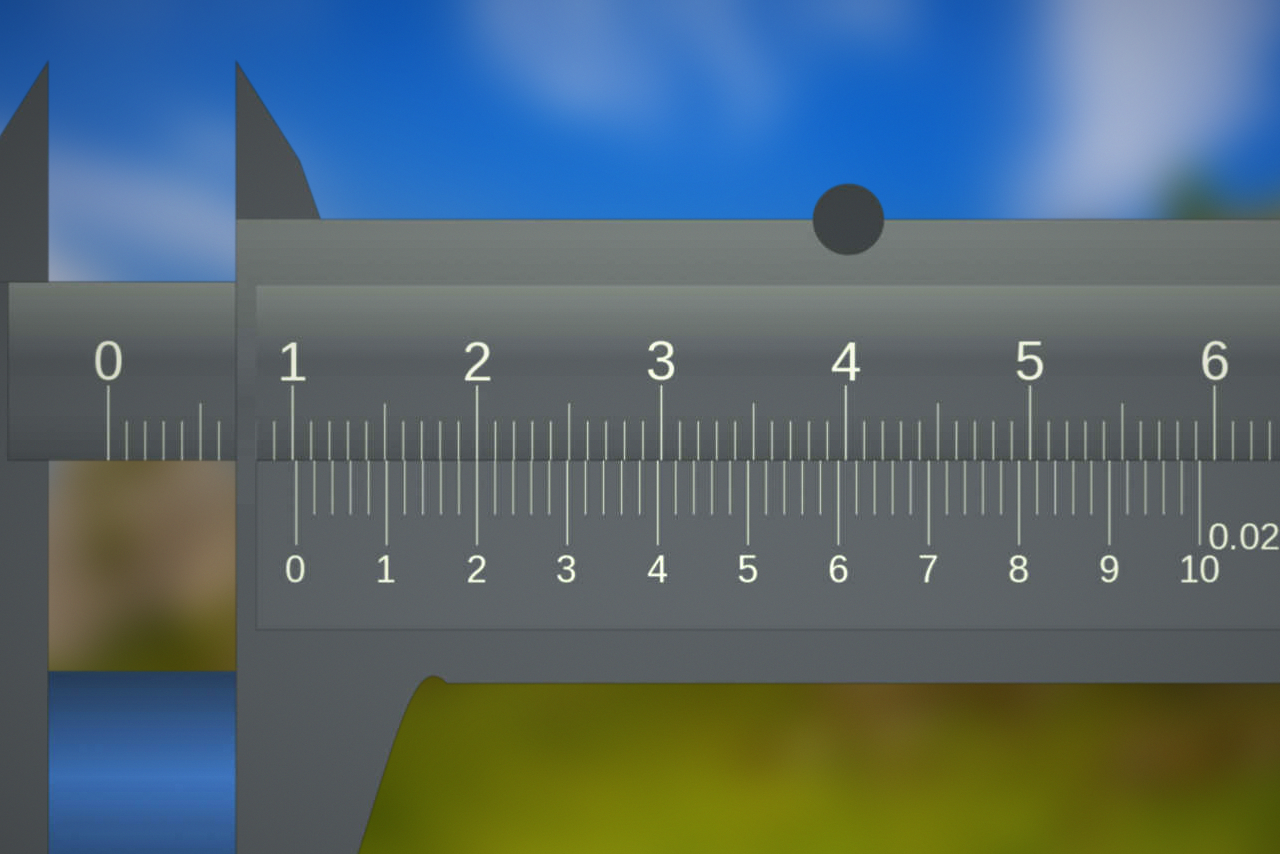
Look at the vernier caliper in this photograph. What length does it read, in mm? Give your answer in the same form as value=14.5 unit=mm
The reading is value=10.2 unit=mm
